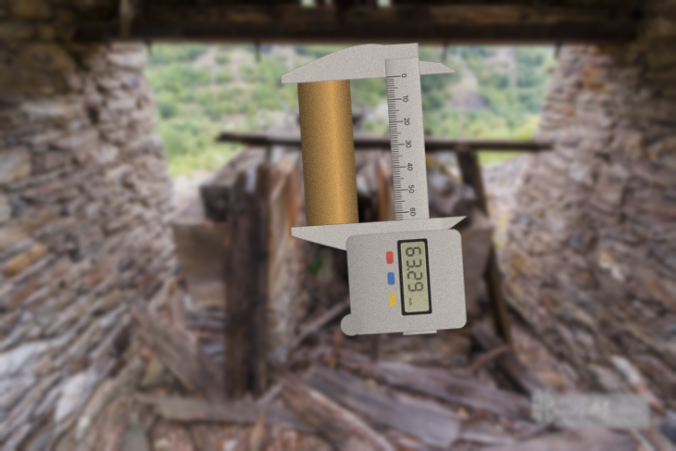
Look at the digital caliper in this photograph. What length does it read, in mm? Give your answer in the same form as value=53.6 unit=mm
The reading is value=63.29 unit=mm
